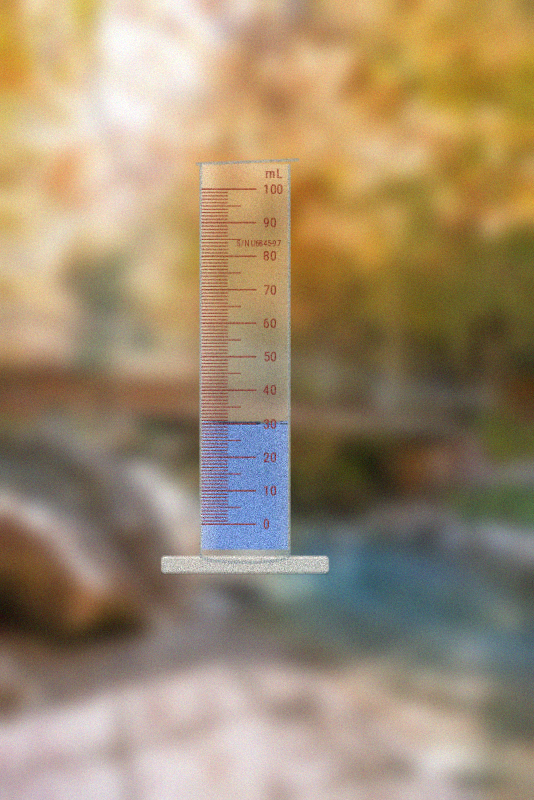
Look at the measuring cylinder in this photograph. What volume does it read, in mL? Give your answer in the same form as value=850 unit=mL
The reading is value=30 unit=mL
